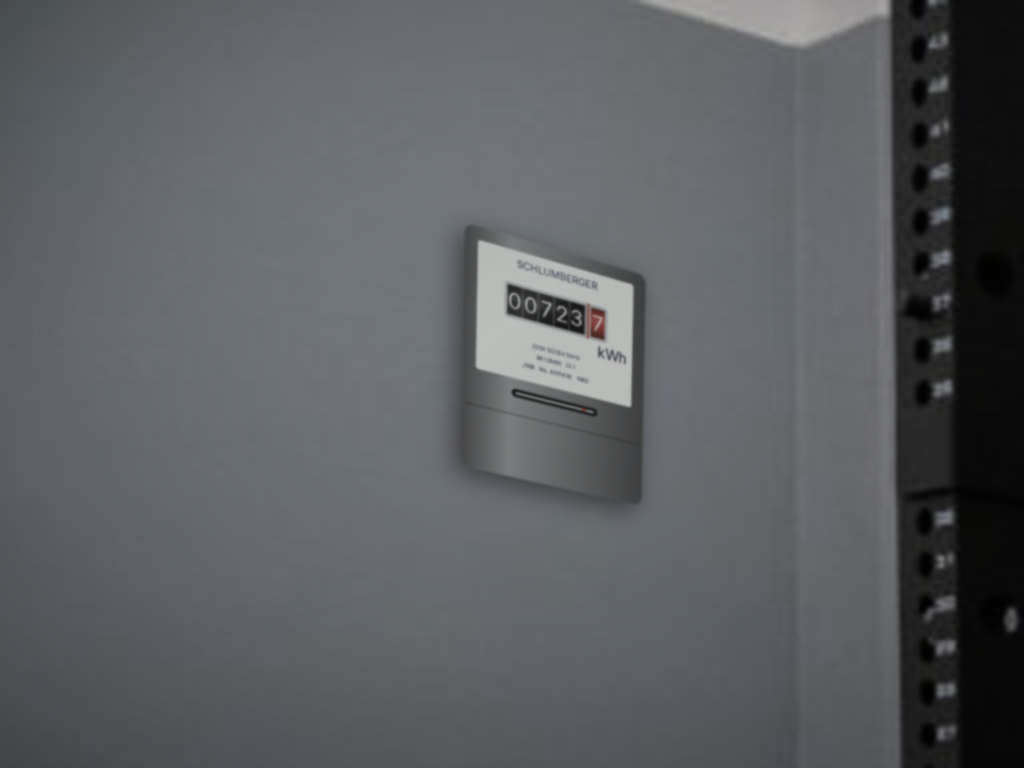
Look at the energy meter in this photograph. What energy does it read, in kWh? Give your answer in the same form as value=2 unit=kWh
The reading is value=723.7 unit=kWh
